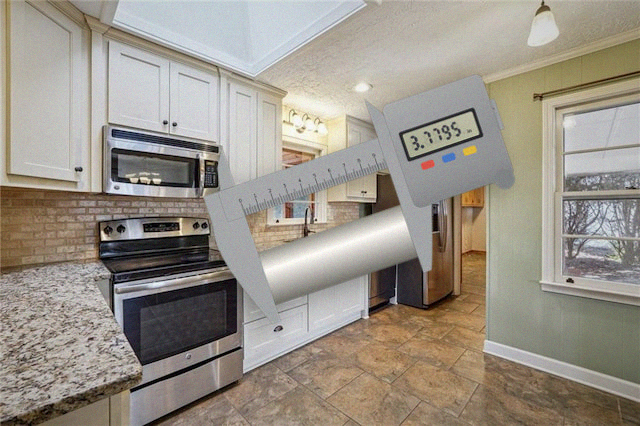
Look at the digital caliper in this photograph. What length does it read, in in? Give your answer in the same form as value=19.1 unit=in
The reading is value=3.7795 unit=in
